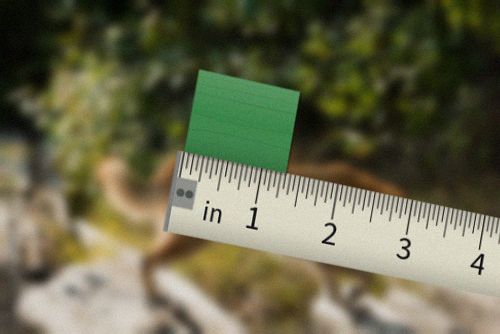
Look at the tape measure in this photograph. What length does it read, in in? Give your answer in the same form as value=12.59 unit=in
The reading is value=1.3125 unit=in
